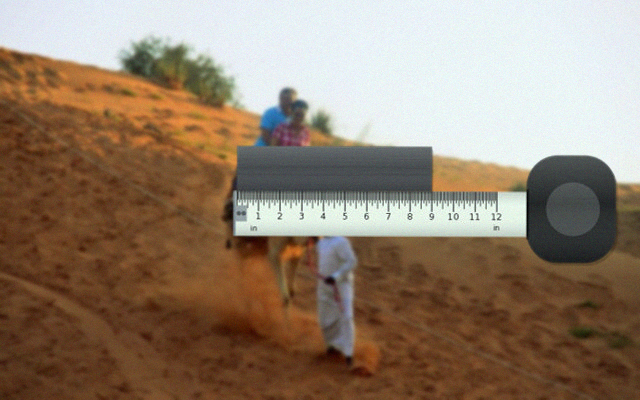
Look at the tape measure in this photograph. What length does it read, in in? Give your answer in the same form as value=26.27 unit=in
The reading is value=9 unit=in
